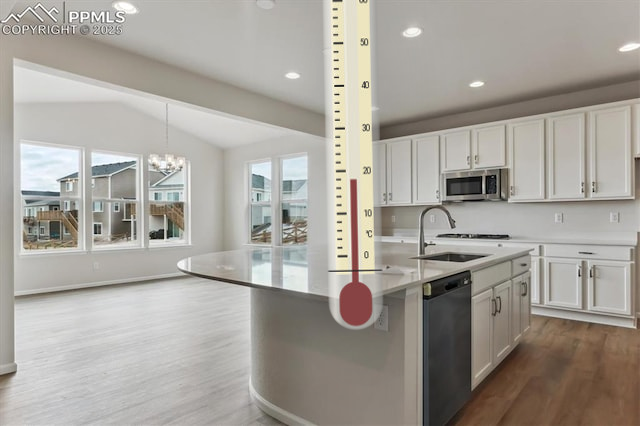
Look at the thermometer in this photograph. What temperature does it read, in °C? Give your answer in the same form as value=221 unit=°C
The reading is value=18 unit=°C
